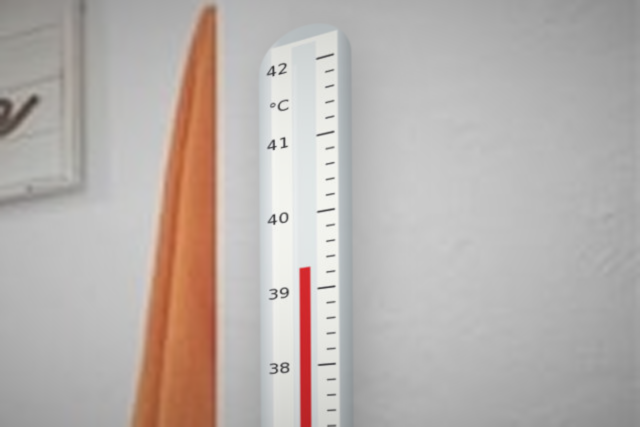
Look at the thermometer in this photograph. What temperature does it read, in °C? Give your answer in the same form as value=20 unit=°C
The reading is value=39.3 unit=°C
